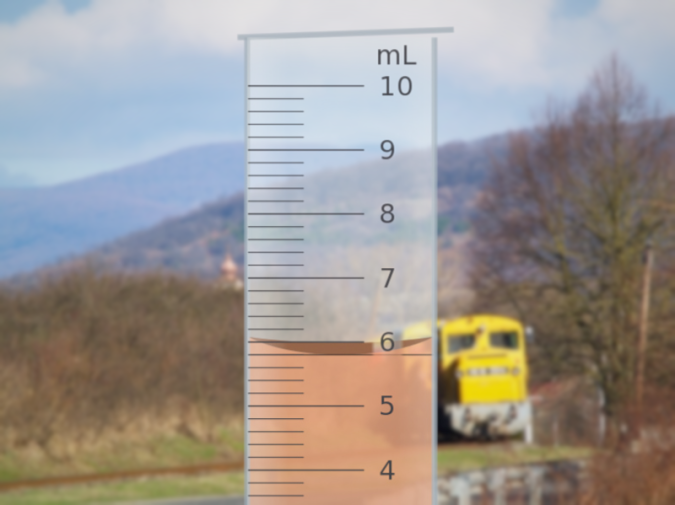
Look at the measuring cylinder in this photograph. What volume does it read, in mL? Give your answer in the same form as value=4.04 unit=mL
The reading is value=5.8 unit=mL
